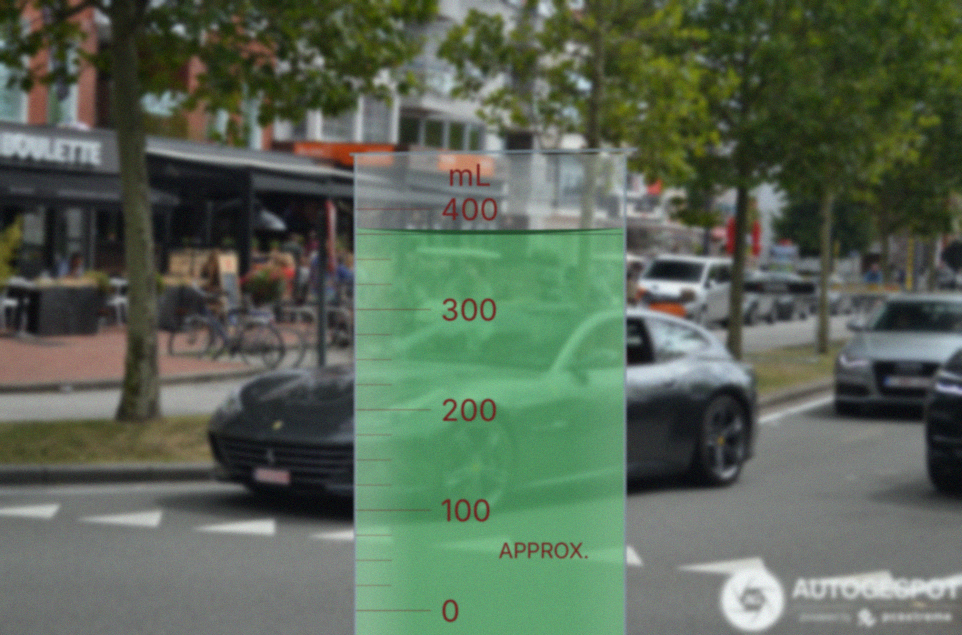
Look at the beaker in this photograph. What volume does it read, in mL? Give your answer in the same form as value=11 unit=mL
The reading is value=375 unit=mL
